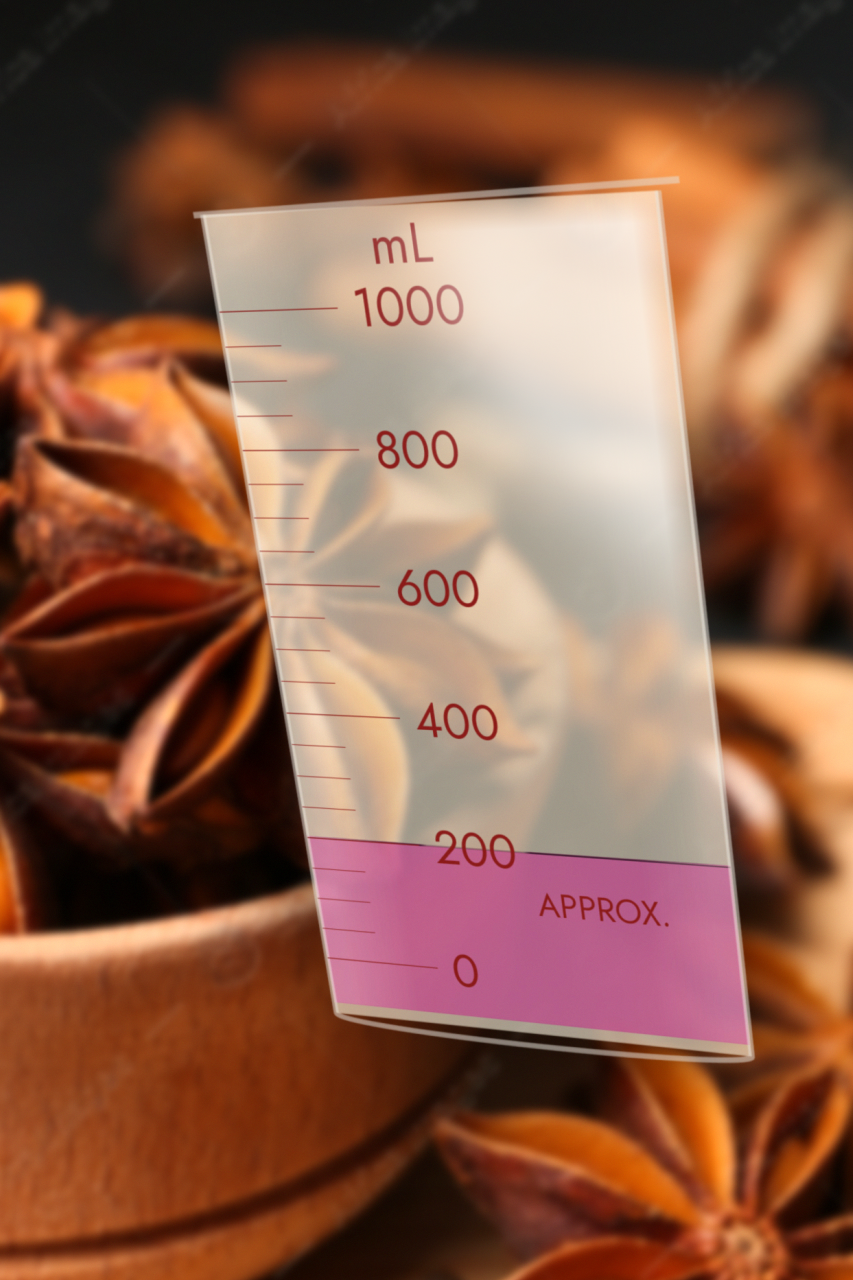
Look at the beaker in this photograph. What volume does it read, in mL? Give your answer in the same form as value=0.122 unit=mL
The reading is value=200 unit=mL
